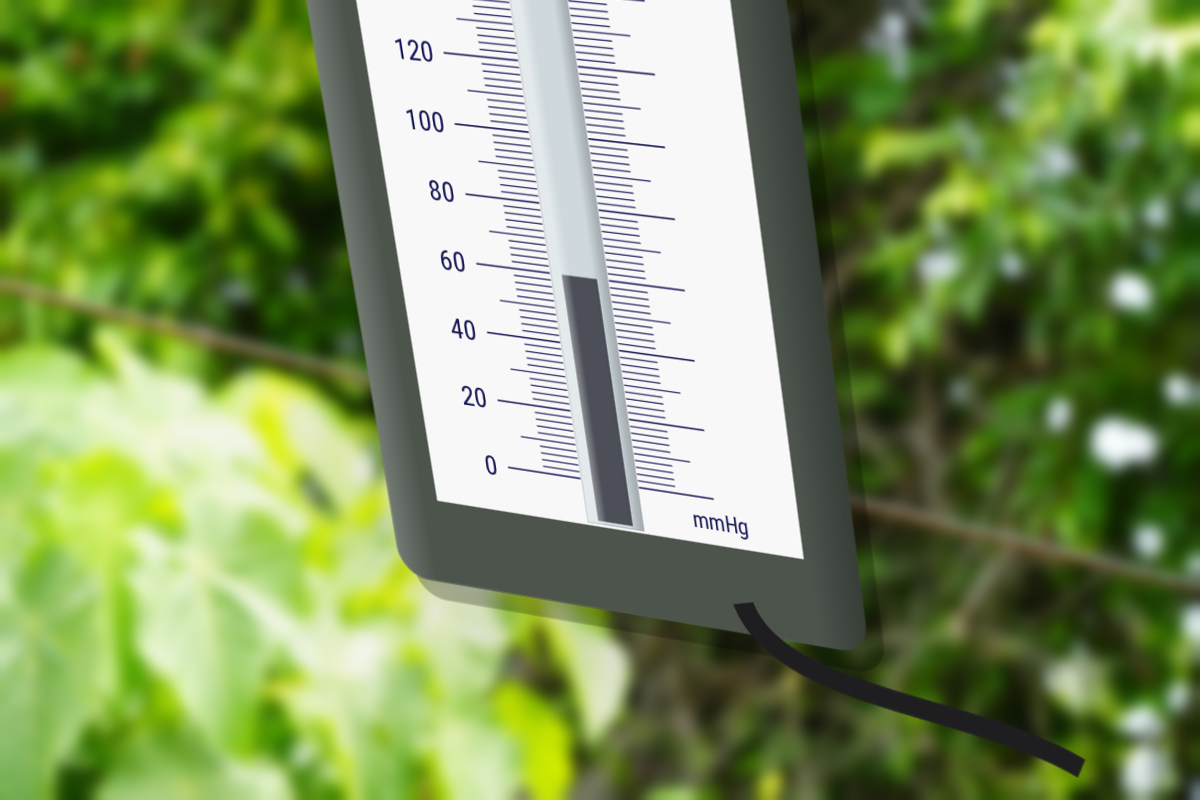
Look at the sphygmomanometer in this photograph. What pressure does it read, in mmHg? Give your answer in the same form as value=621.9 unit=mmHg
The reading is value=60 unit=mmHg
